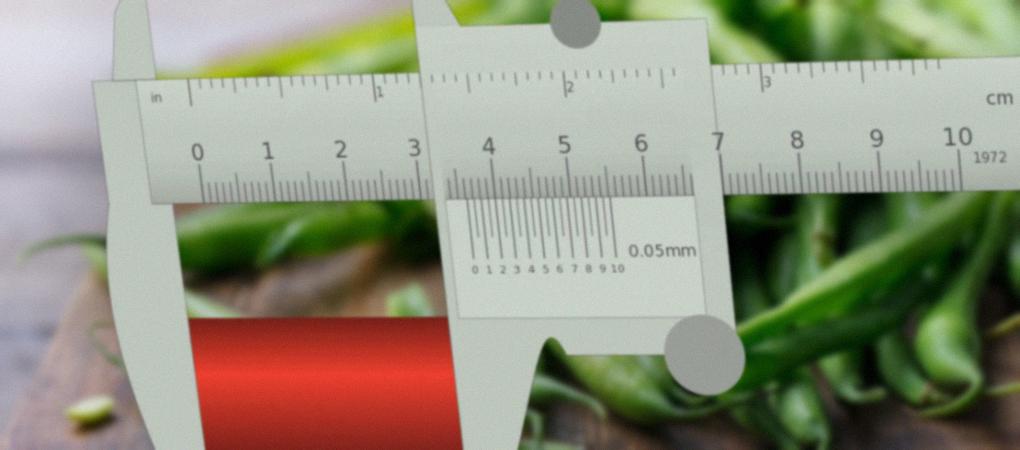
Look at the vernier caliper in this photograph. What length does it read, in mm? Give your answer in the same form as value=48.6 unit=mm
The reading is value=36.2 unit=mm
